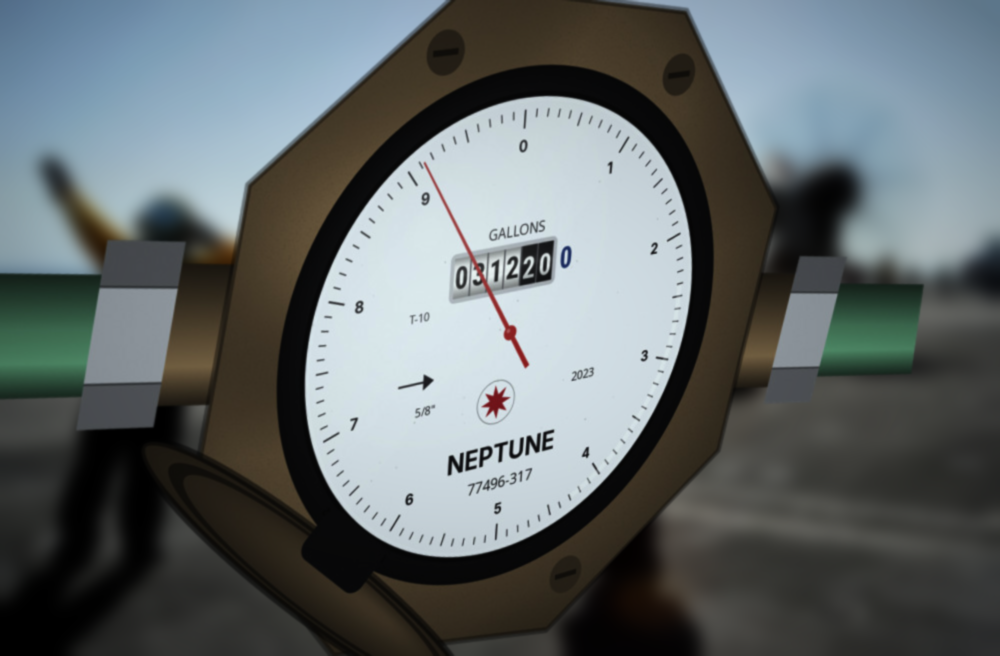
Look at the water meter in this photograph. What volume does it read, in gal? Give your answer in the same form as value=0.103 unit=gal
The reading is value=312199.1 unit=gal
